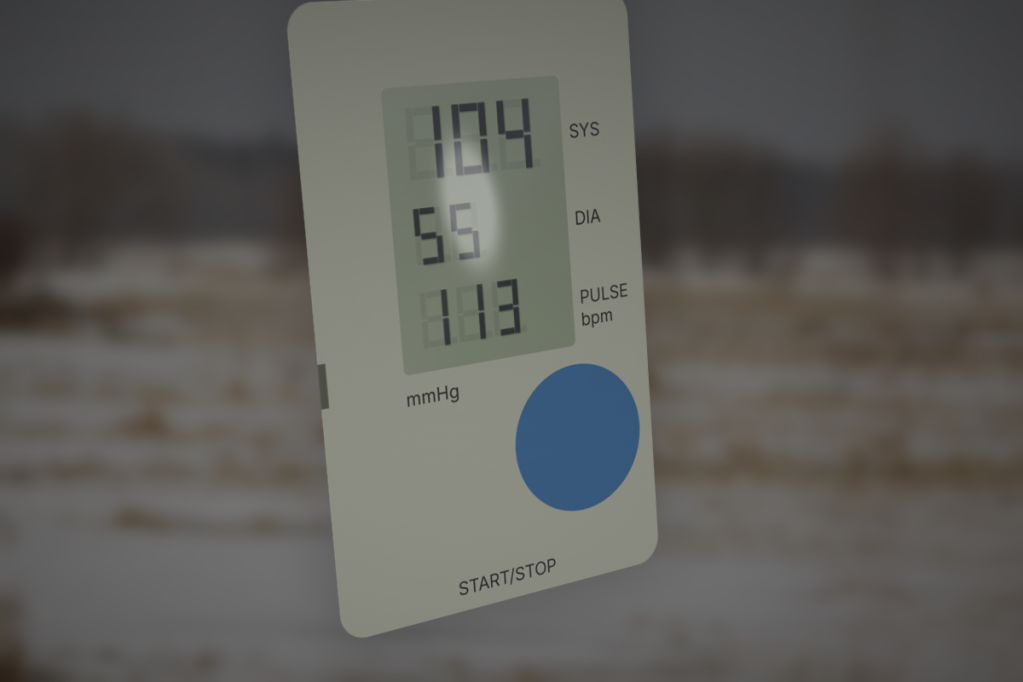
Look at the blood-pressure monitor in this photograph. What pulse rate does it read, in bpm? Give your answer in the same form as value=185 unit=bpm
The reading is value=113 unit=bpm
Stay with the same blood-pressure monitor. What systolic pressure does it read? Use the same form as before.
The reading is value=104 unit=mmHg
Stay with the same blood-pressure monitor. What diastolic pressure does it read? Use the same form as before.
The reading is value=55 unit=mmHg
